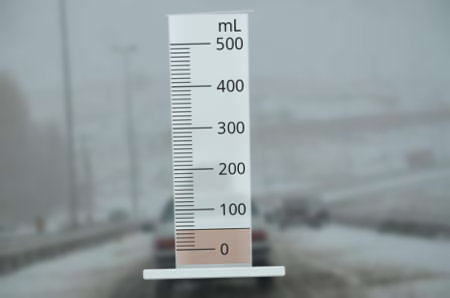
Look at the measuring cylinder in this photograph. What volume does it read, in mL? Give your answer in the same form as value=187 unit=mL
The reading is value=50 unit=mL
